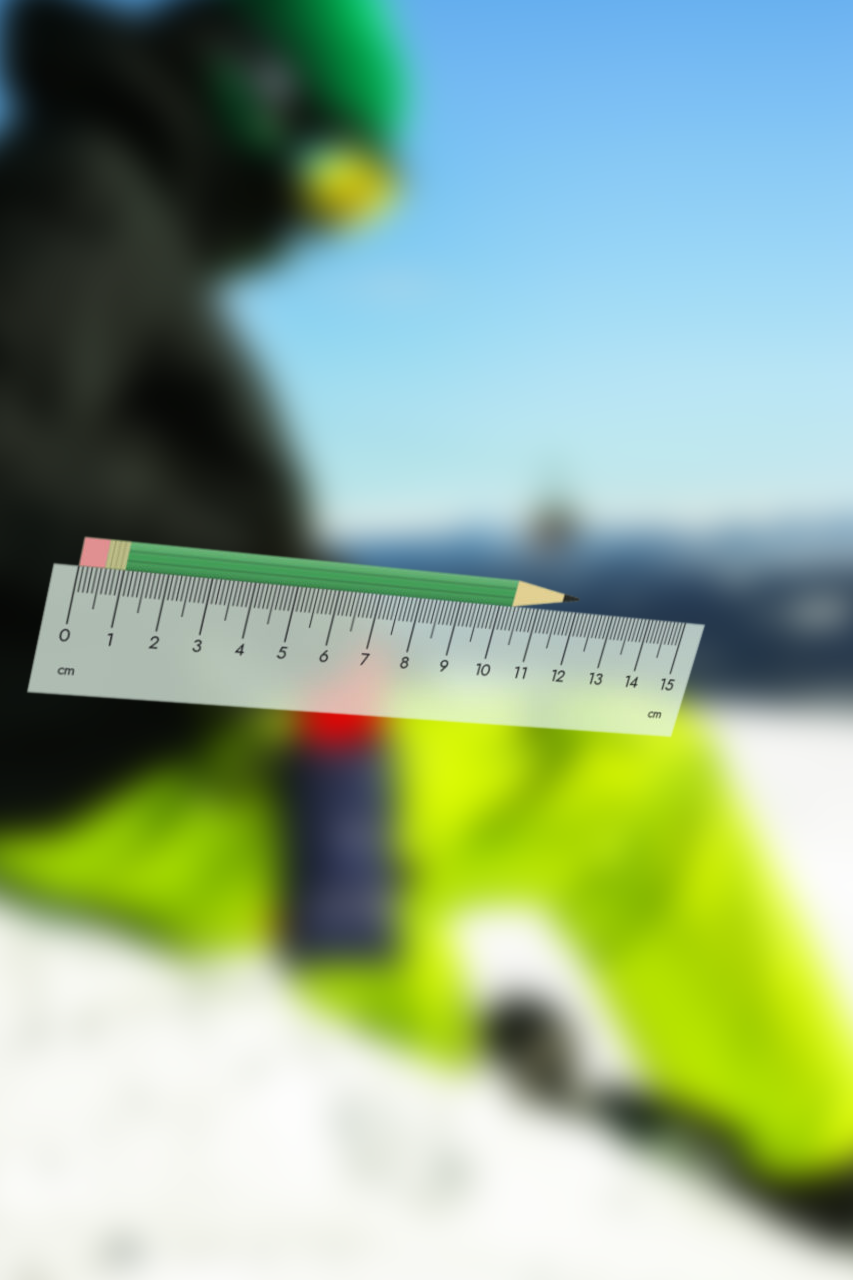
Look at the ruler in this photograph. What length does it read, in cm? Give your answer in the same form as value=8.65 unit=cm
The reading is value=12 unit=cm
